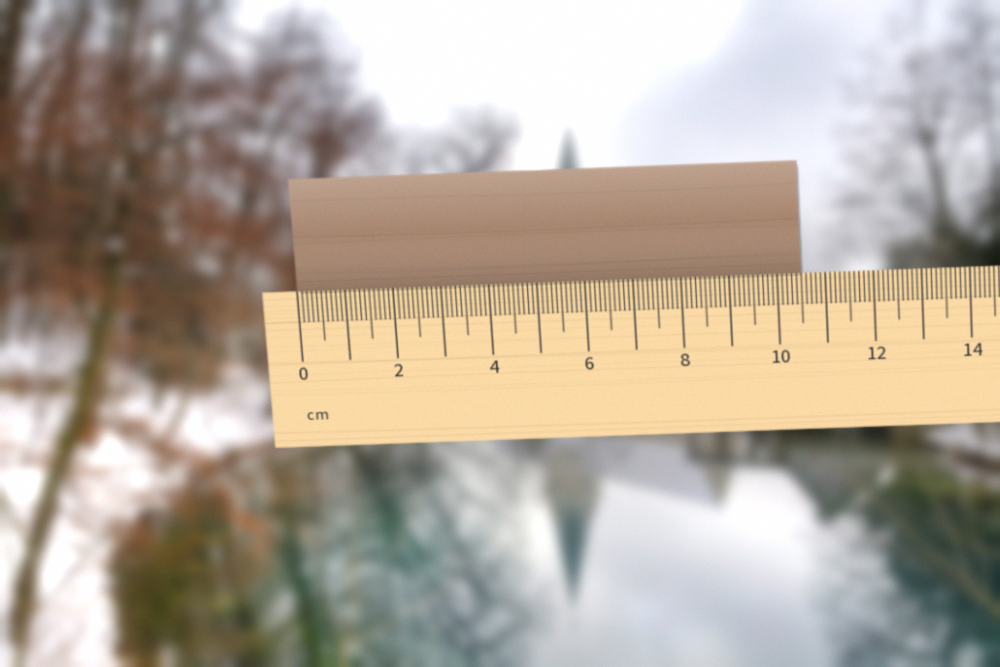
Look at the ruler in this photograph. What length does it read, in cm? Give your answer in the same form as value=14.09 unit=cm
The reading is value=10.5 unit=cm
